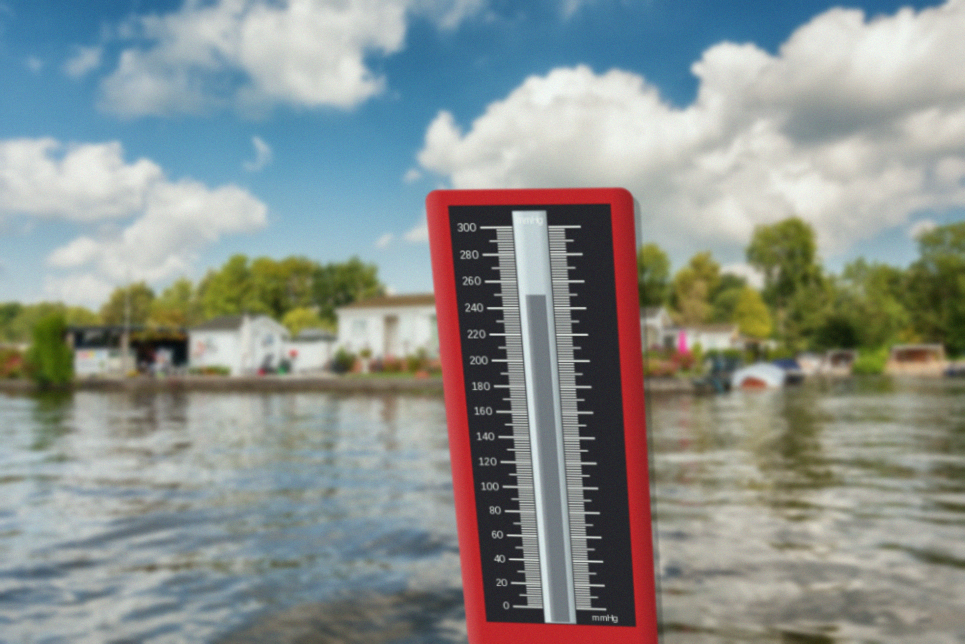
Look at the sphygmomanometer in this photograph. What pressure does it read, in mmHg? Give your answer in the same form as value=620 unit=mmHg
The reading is value=250 unit=mmHg
